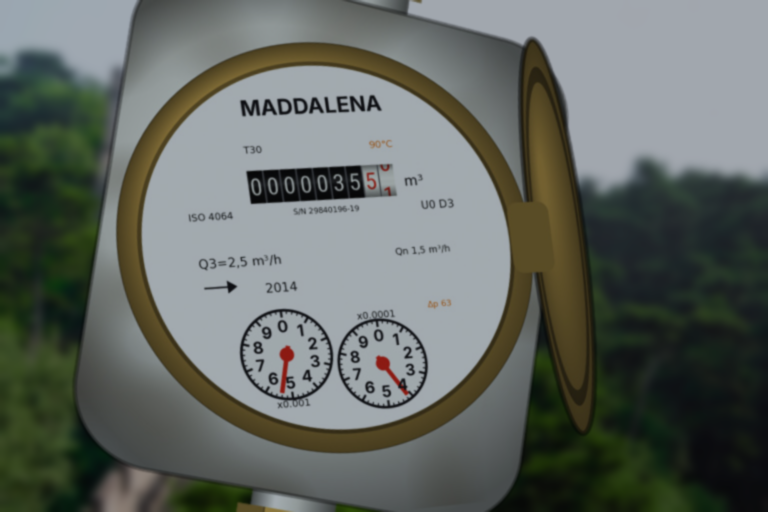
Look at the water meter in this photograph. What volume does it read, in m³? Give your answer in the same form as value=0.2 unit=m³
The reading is value=35.5054 unit=m³
